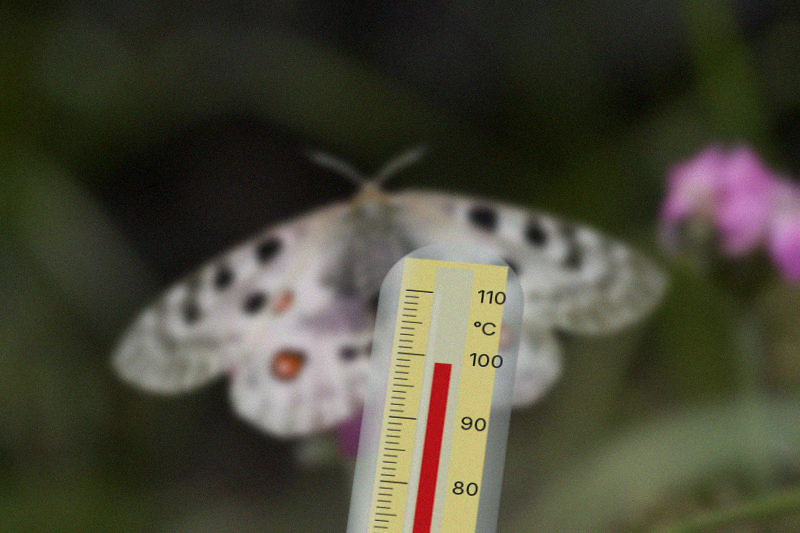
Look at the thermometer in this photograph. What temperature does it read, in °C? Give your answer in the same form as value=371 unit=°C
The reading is value=99 unit=°C
